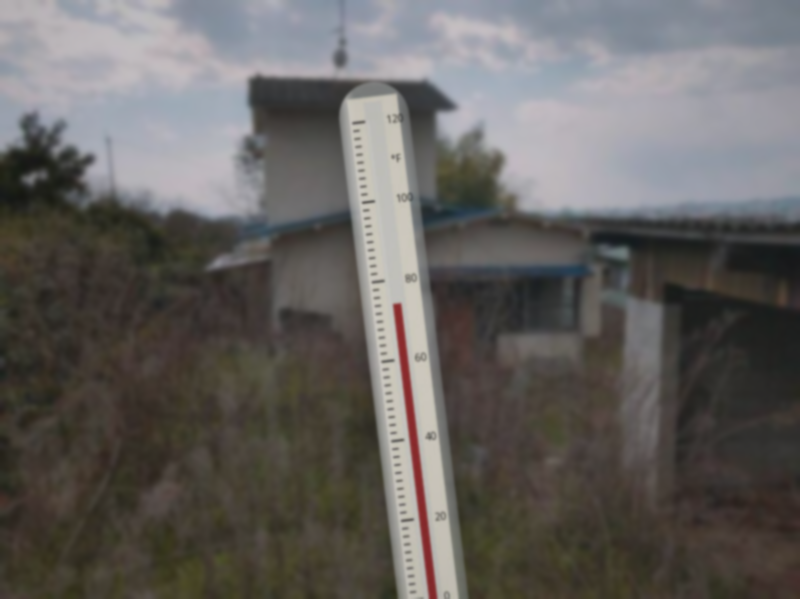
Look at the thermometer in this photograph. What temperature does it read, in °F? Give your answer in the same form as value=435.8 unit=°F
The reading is value=74 unit=°F
